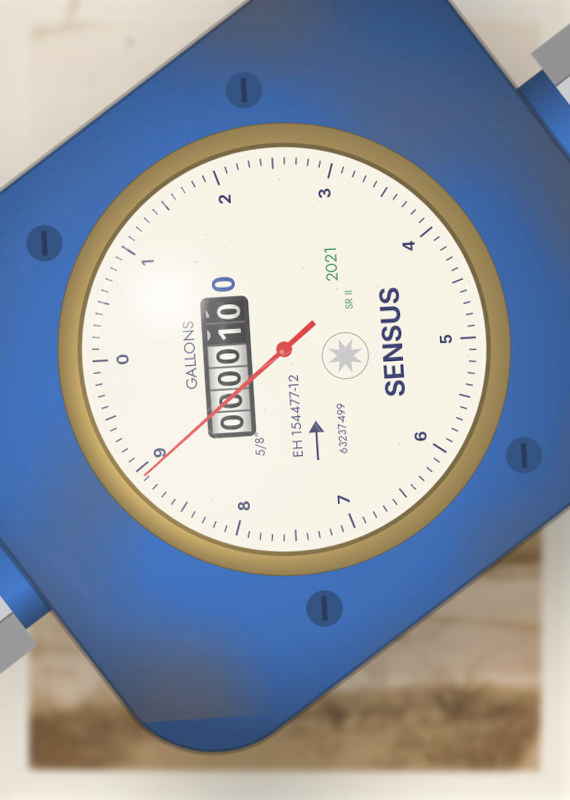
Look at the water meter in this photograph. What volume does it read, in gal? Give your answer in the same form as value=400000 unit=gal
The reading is value=98.9 unit=gal
